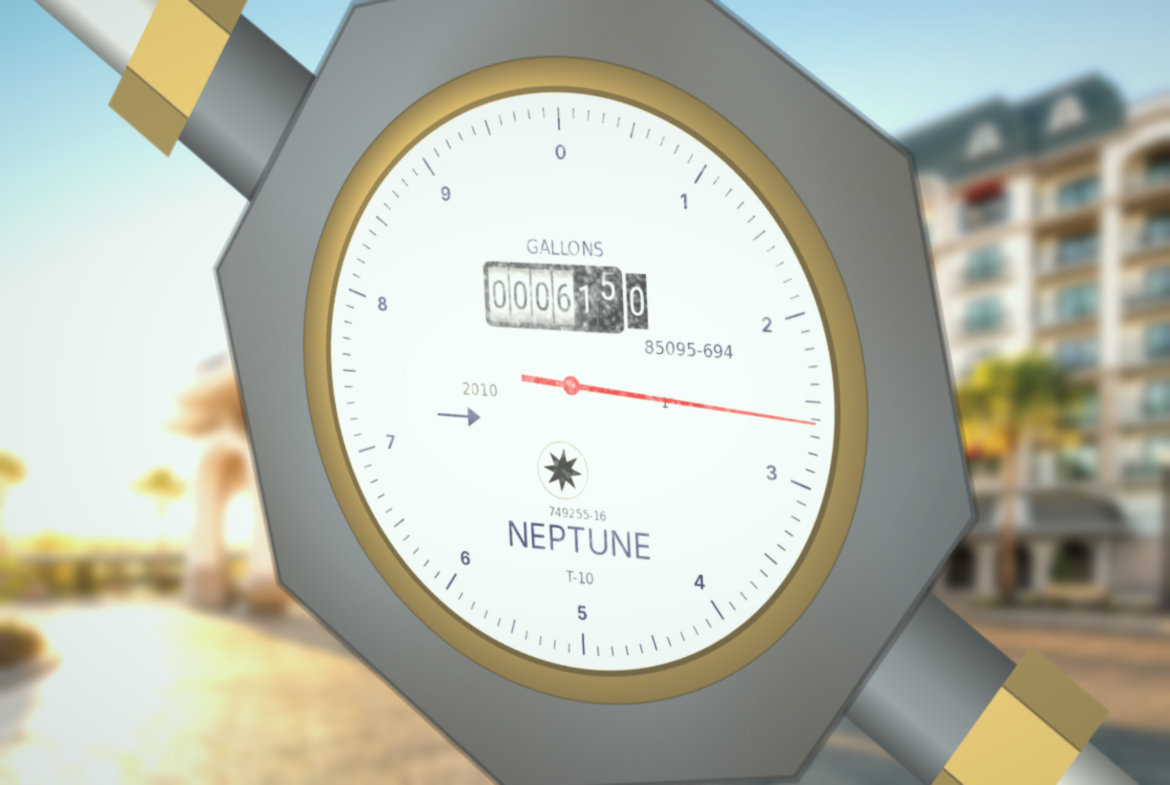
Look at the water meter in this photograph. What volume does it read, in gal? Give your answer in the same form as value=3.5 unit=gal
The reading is value=6152.6 unit=gal
